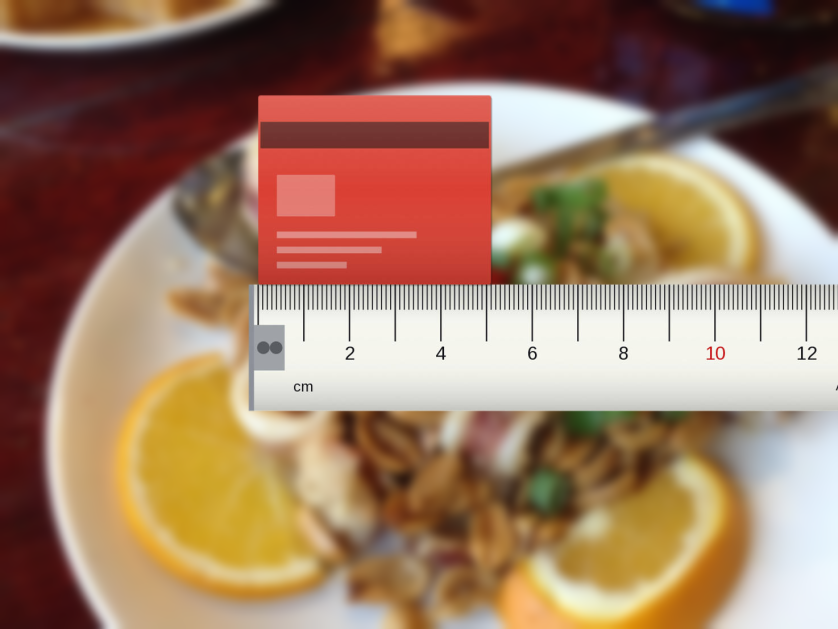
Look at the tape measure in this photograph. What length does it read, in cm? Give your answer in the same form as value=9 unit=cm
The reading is value=5.1 unit=cm
